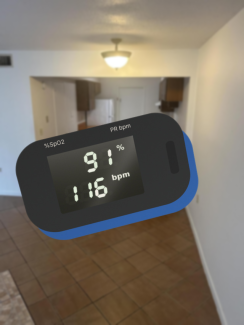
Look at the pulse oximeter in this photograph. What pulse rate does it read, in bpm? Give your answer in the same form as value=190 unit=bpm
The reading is value=116 unit=bpm
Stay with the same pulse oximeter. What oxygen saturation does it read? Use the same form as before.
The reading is value=91 unit=%
